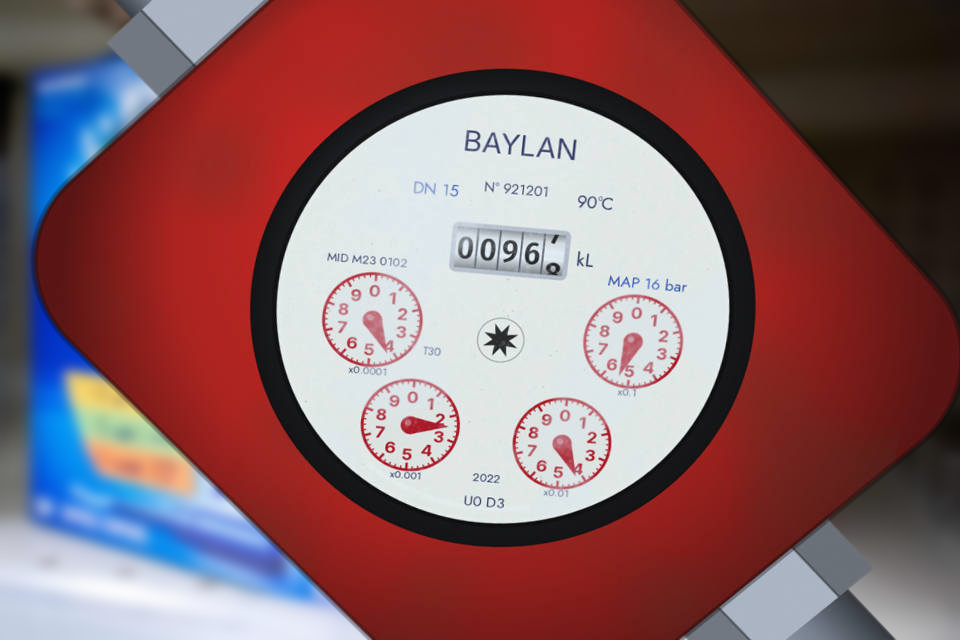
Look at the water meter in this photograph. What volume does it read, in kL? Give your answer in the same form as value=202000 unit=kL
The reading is value=967.5424 unit=kL
